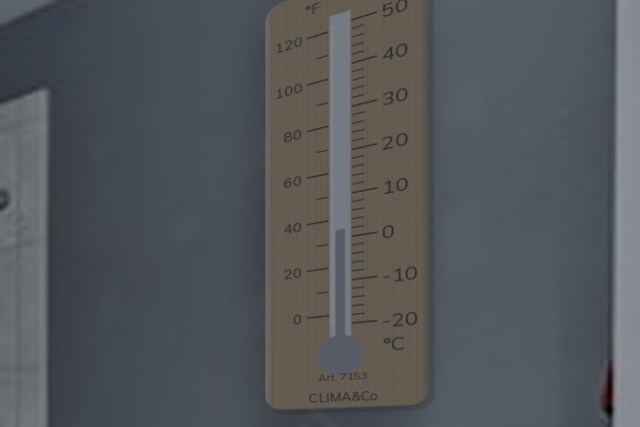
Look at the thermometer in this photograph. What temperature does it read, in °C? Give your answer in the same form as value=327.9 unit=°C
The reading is value=2 unit=°C
